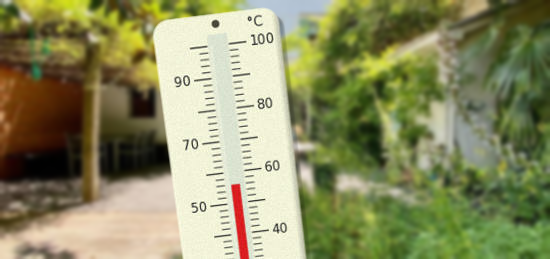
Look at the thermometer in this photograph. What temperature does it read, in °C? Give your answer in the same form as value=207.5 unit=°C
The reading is value=56 unit=°C
